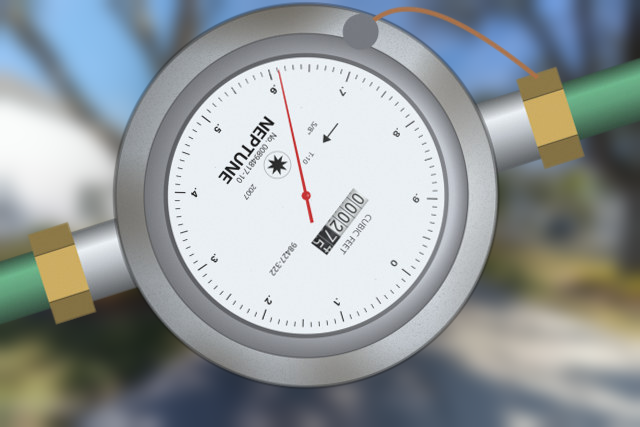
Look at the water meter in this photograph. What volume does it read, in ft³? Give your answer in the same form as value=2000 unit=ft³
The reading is value=274.61 unit=ft³
